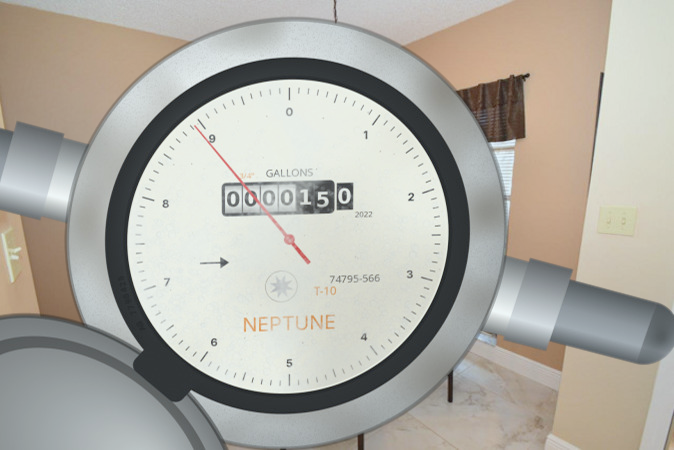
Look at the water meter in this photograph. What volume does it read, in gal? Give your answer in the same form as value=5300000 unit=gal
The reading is value=148.9 unit=gal
